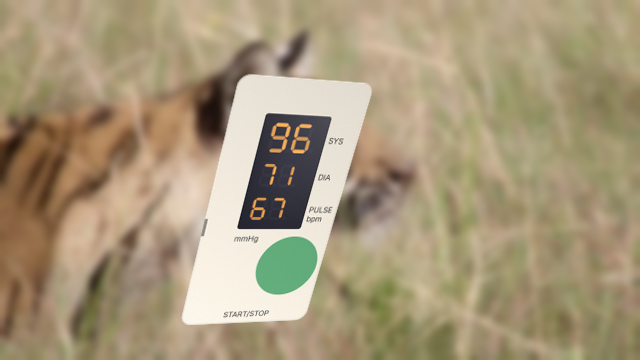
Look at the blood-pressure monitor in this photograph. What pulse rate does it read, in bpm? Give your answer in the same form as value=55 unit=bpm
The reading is value=67 unit=bpm
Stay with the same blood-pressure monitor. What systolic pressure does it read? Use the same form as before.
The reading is value=96 unit=mmHg
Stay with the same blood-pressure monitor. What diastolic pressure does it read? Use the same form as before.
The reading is value=71 unit=mmHg
